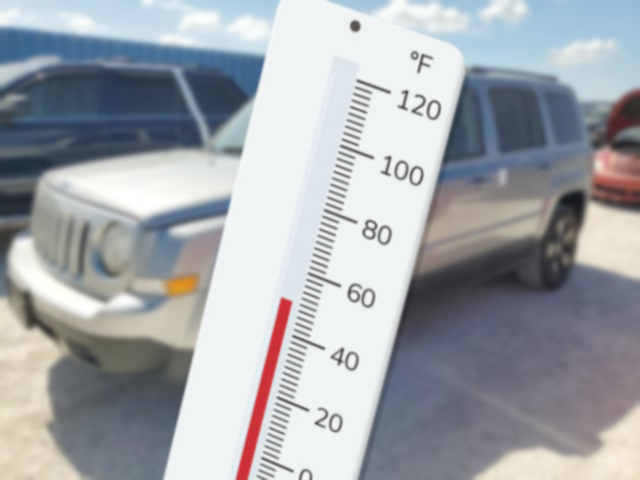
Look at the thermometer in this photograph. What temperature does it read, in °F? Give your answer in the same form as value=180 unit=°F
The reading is value=50 unit=°F
